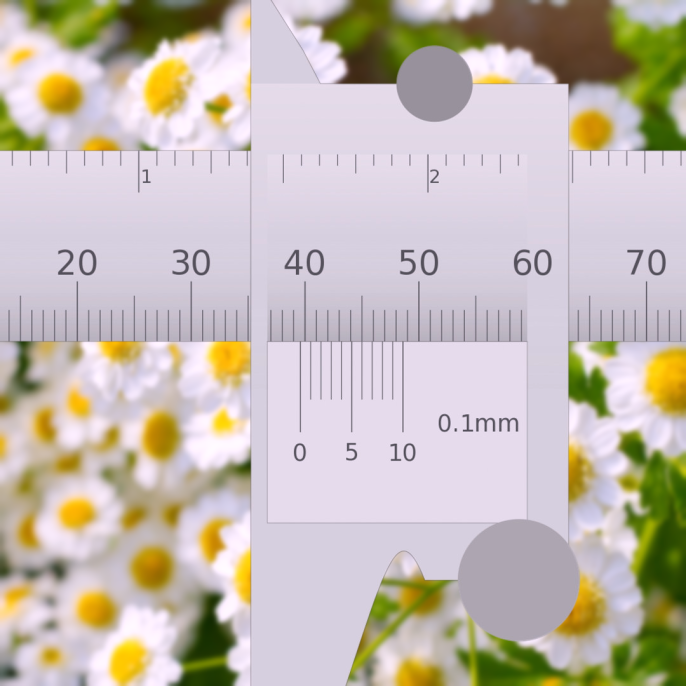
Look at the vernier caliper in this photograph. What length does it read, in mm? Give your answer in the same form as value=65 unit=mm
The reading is value=39.6 unit=mm
